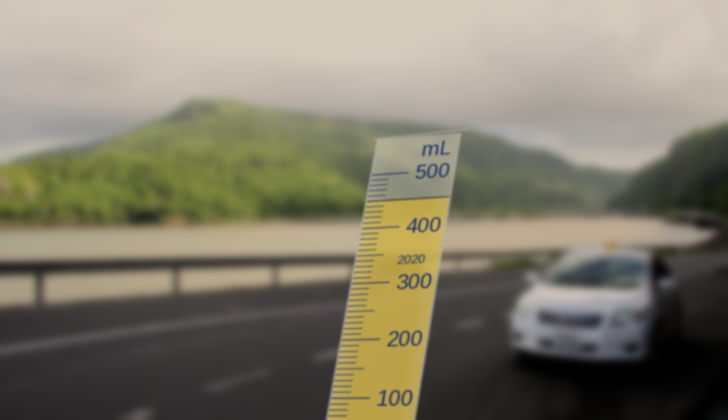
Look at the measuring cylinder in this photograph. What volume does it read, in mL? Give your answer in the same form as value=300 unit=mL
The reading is value=450 unit=mL
